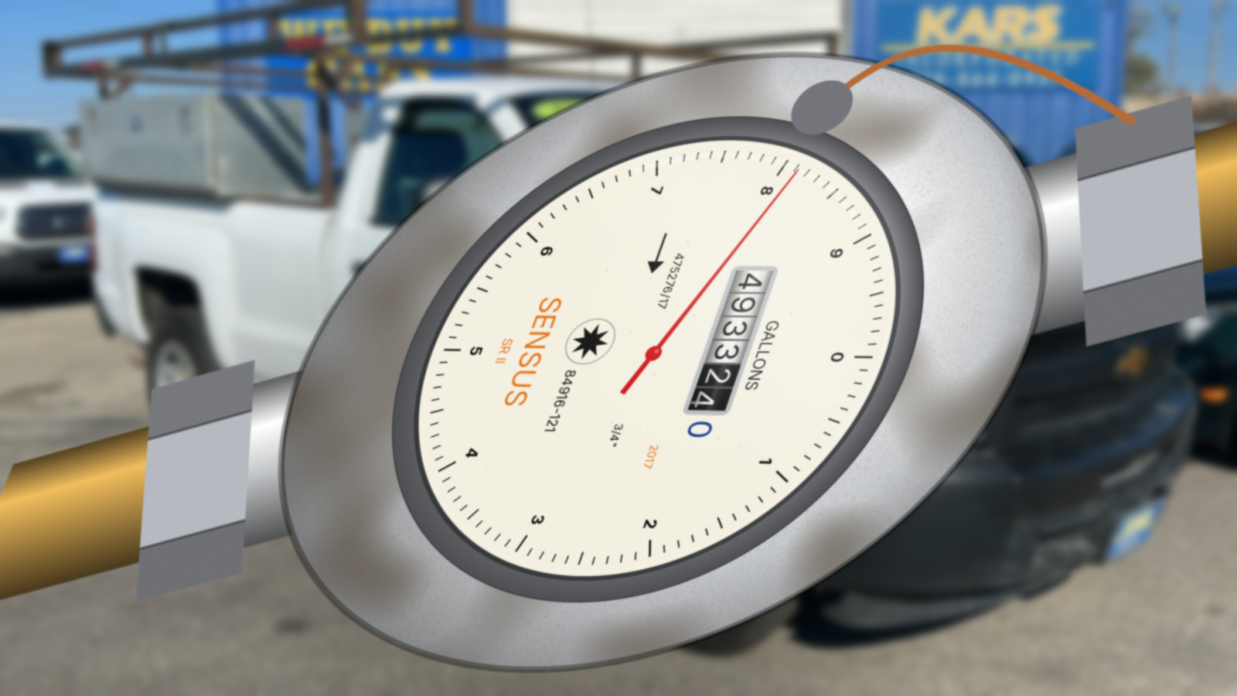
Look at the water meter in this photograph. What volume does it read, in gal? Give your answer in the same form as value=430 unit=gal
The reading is value=4933238.1 unit=gal
